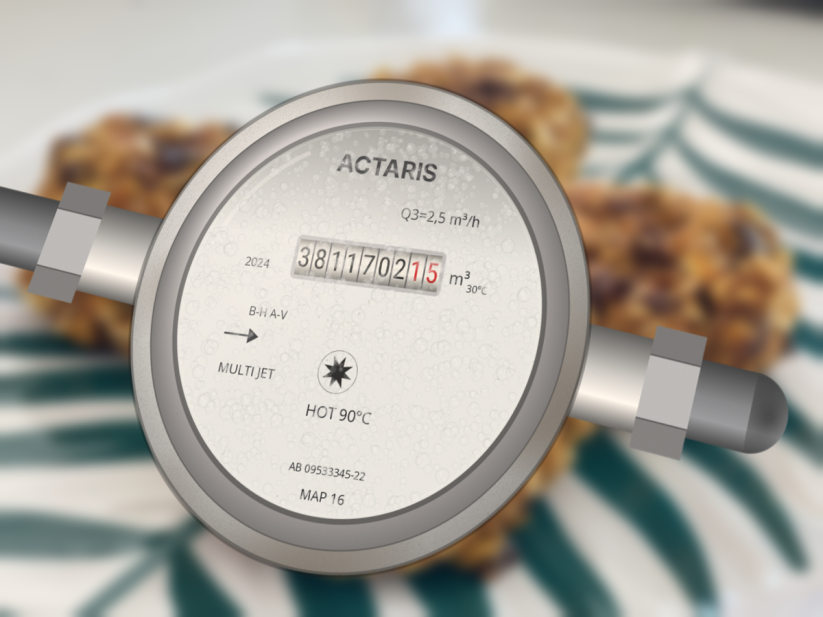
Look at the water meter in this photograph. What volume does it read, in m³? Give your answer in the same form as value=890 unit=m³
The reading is value=3811702.15 unit=m³
